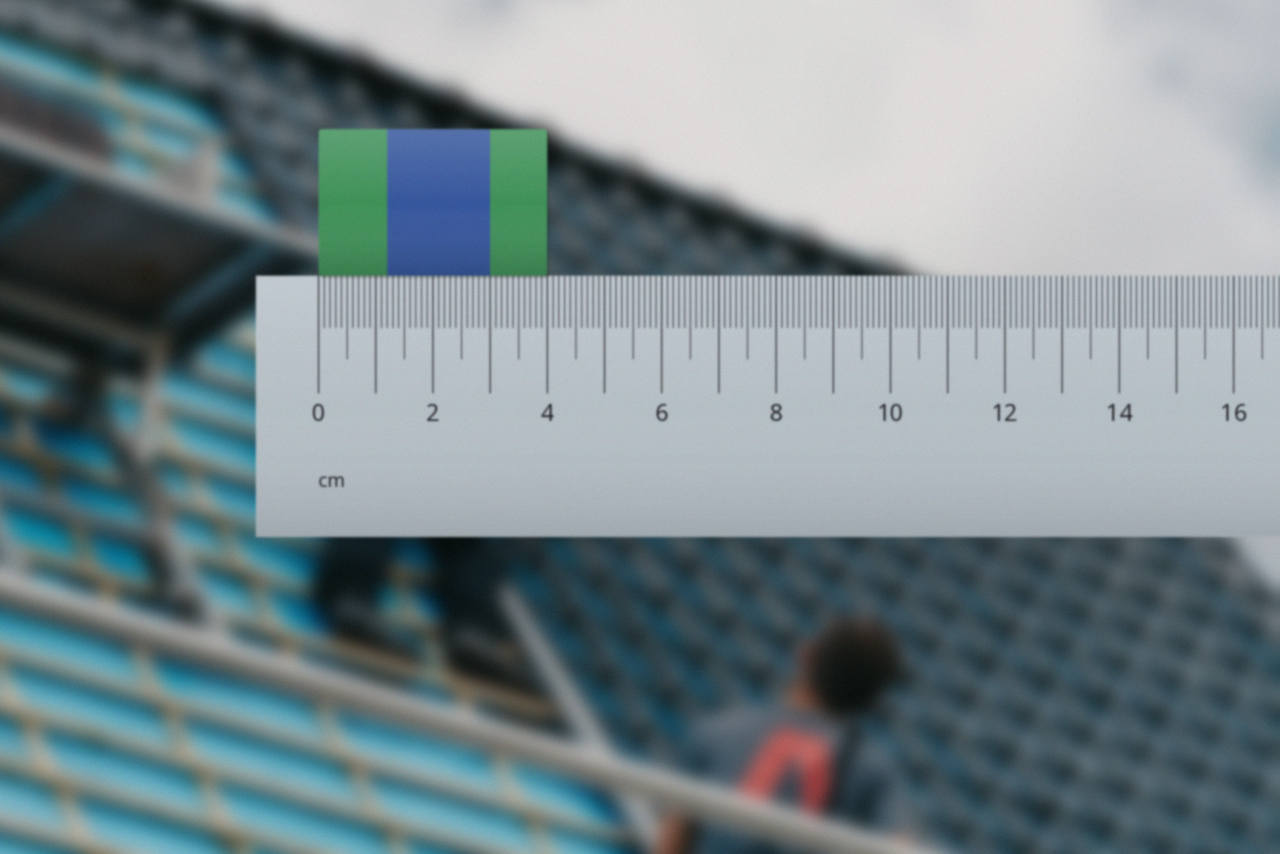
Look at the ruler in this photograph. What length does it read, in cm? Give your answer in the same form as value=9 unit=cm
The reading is value=4 unit=cm
